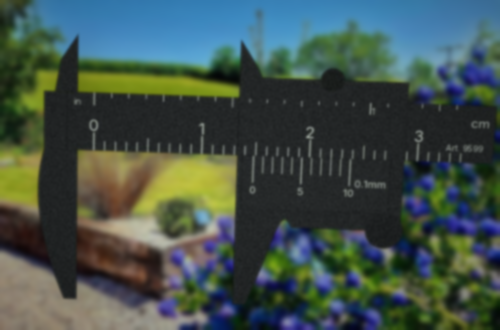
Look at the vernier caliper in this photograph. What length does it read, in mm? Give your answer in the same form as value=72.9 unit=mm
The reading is value=14.8 unit=mm
